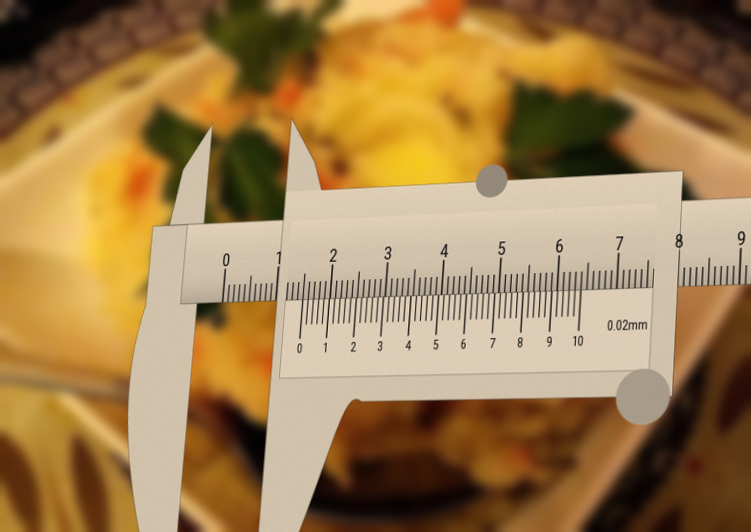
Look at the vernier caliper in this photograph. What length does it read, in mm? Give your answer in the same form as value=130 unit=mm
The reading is value=15.0 unit=mm
